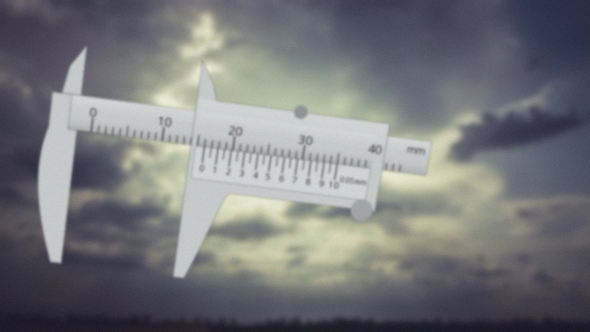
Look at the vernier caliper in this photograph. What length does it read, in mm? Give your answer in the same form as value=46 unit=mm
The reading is value=16.0 unit=mm
